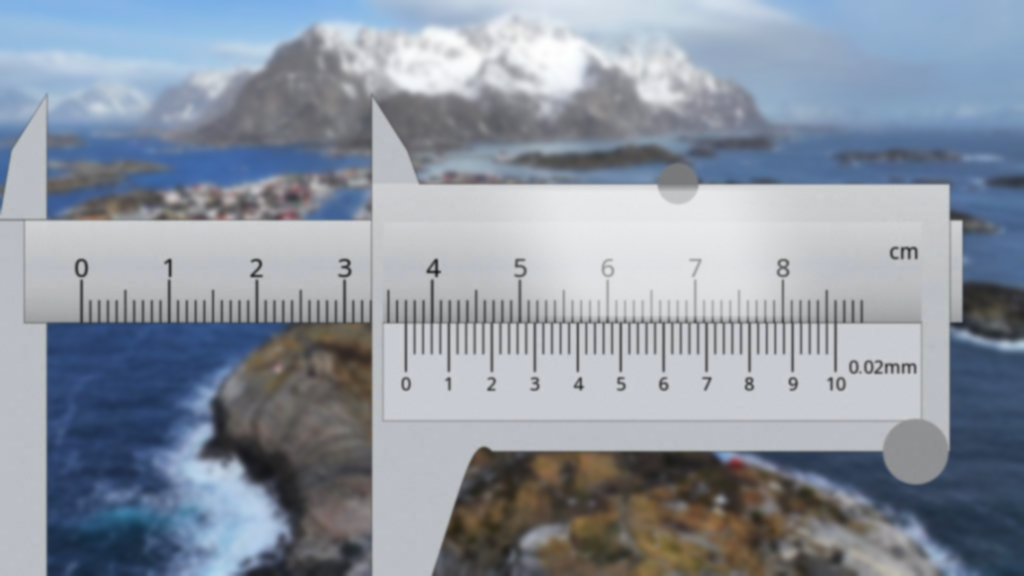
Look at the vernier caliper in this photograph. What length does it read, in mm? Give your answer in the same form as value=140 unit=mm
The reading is value=37.0 unit=mm
